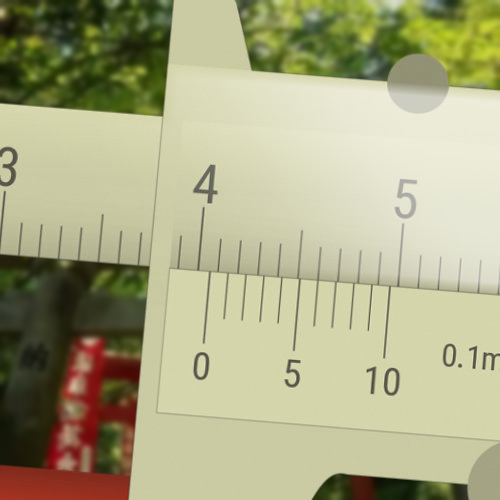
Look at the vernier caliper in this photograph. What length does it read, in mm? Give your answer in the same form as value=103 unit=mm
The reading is value=40.6 unit=mm
